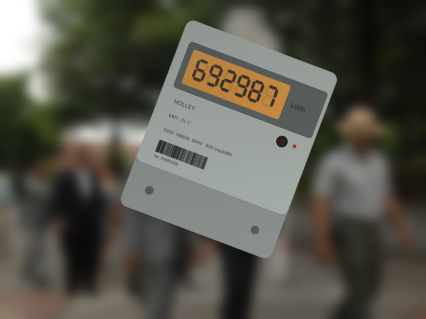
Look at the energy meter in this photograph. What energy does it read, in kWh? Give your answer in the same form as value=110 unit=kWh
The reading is value=692987 unit=kWh
